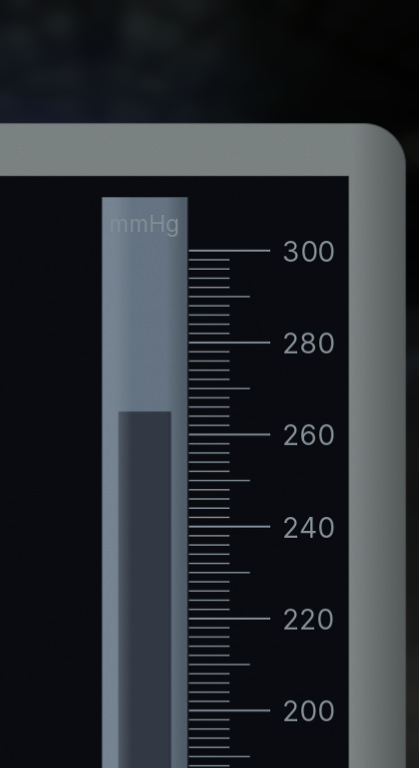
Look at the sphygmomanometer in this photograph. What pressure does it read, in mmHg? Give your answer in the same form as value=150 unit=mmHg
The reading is value=265 unit=mmHg
